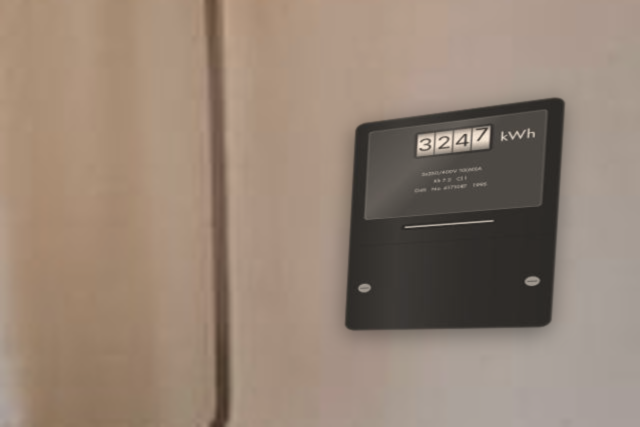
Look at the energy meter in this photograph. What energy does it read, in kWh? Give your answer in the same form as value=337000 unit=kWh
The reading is value=3247 unit=kWh
